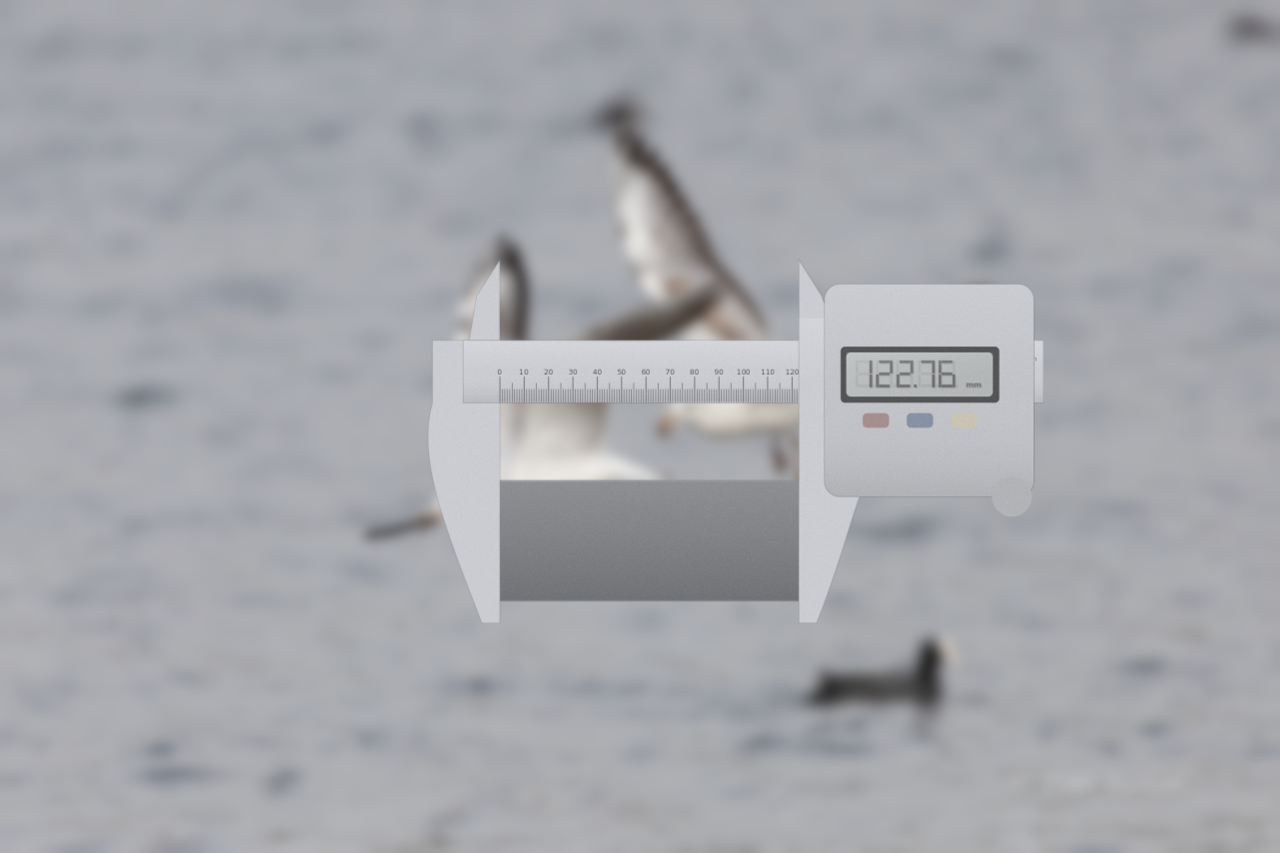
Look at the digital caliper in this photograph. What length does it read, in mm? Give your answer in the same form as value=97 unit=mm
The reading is value=122.76 unit=mm
